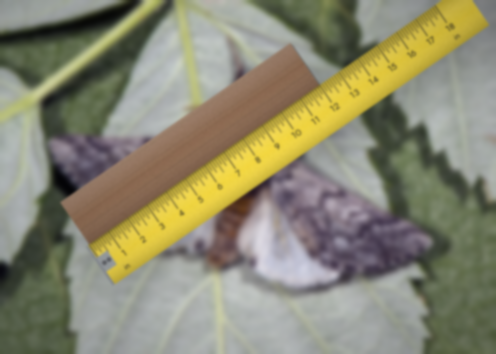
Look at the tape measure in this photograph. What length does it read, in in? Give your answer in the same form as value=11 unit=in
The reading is value=12 unit=in
